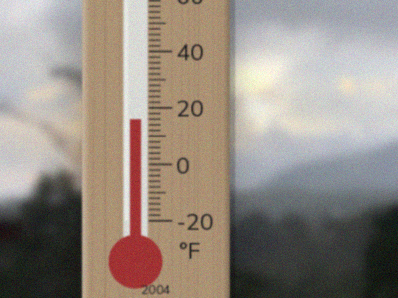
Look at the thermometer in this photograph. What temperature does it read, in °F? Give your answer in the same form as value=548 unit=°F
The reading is value=16 unit=°F
